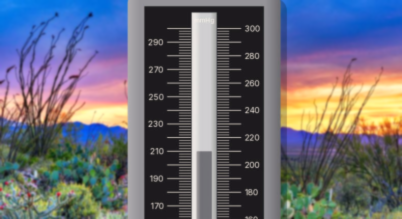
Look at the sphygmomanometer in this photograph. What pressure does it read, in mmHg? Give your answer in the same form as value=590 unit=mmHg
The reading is value=210 unit=mmHg
